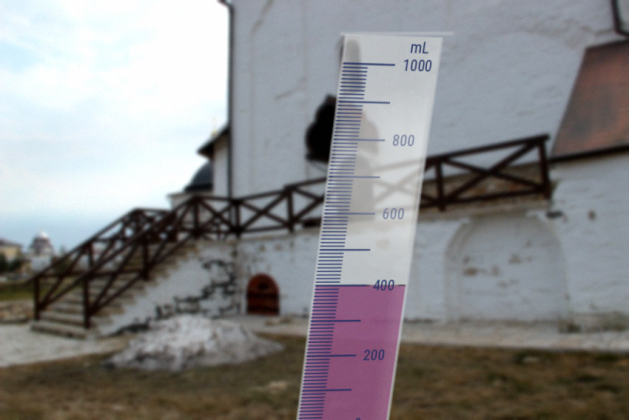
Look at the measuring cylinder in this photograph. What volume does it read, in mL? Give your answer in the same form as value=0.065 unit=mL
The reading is value=400 unit=mL
